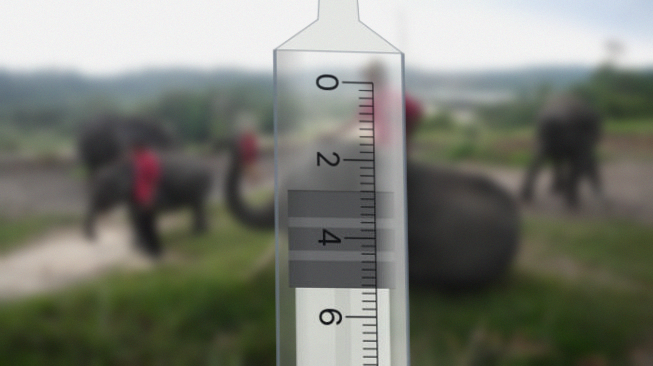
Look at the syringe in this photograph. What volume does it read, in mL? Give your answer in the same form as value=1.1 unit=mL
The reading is value=2.8 unit=mL
